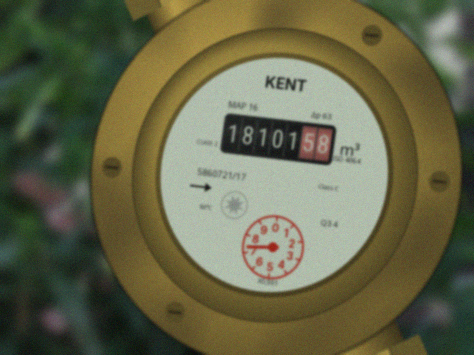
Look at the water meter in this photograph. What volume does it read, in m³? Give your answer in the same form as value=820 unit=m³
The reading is value=18101.587 unit=m³
